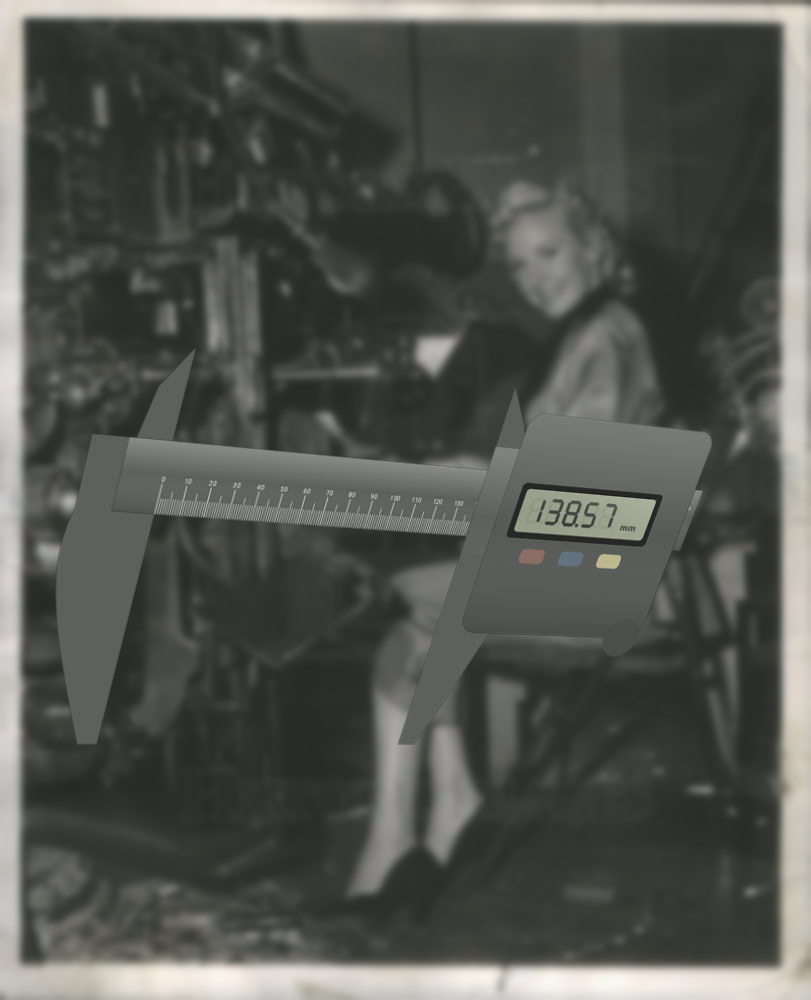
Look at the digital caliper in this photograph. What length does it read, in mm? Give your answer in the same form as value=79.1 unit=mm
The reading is value=138.57 unit=mm
